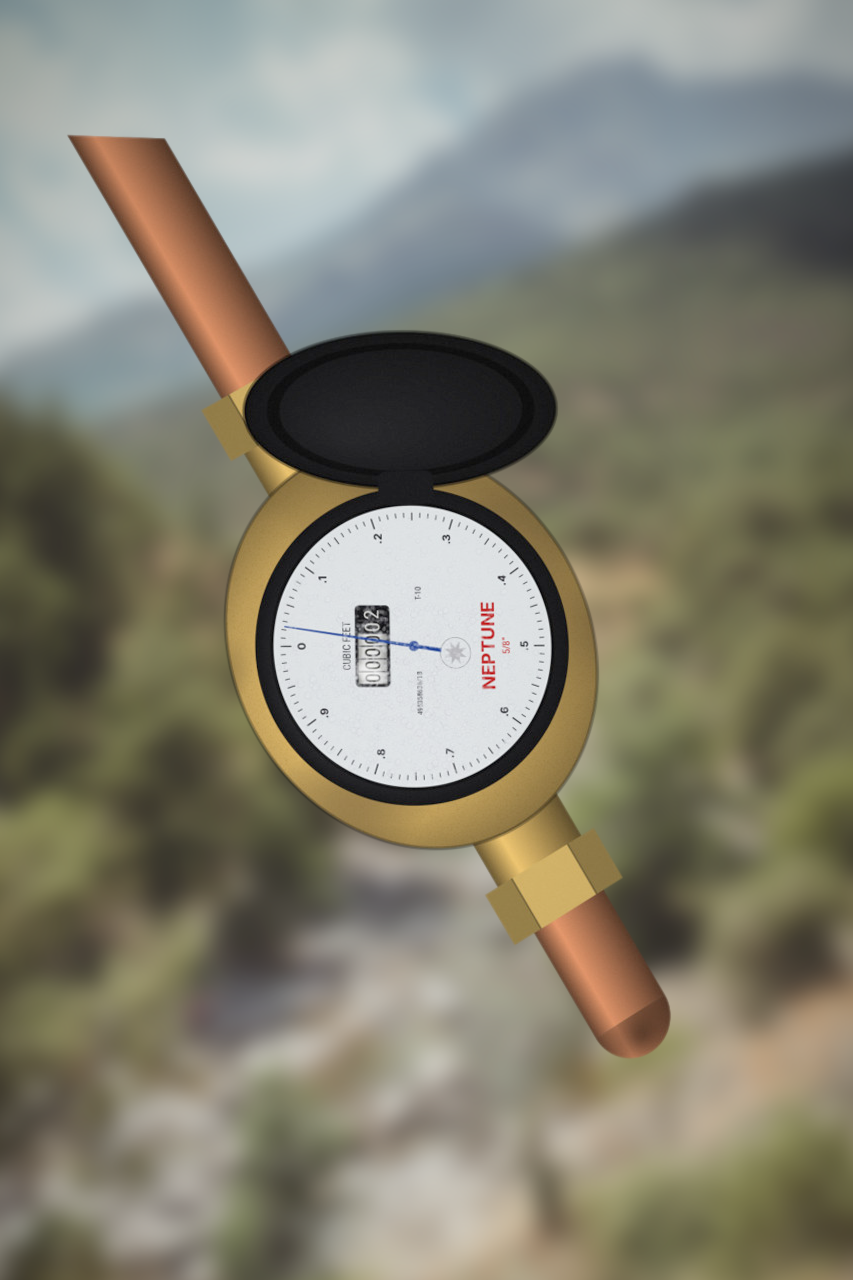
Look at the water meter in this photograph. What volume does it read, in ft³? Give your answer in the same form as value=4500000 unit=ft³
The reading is value=2.02 unit=ft³
